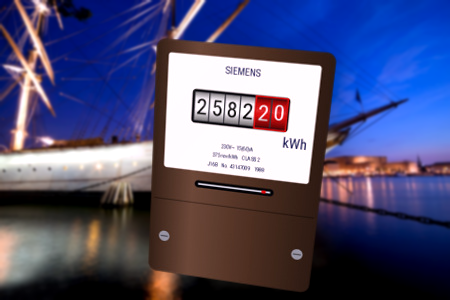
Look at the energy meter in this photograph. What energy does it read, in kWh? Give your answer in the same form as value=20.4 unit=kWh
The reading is value=2582.20 unit=kWh
